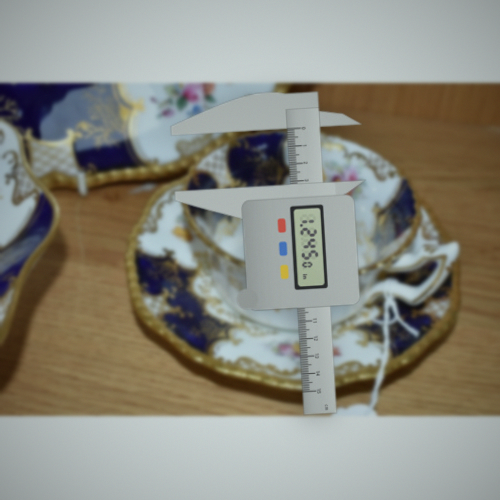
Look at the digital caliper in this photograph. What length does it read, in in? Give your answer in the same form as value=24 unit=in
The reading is value=1.2450 unit=in
